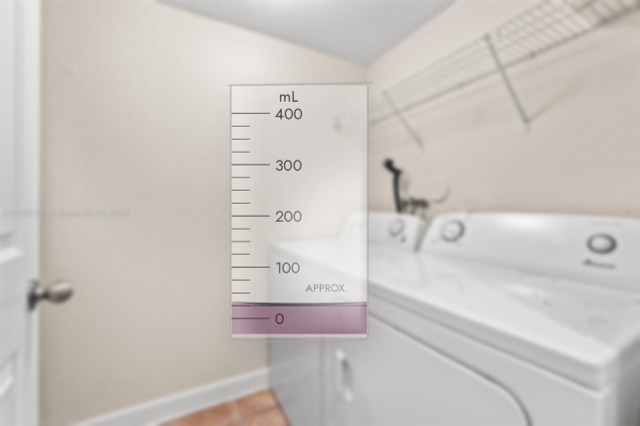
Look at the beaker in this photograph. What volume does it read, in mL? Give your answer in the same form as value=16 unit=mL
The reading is value=25 unit=mL
